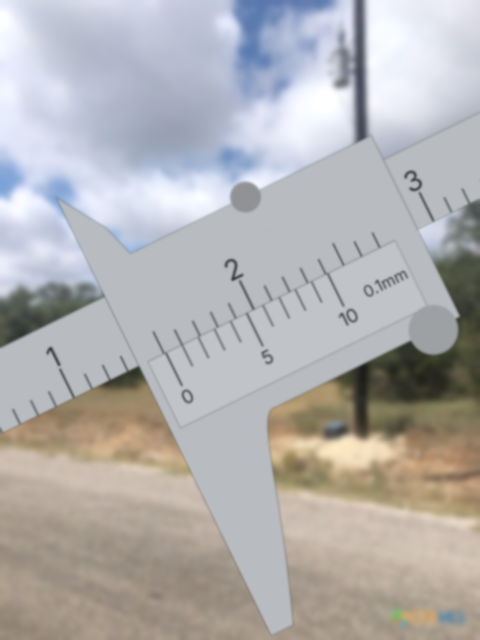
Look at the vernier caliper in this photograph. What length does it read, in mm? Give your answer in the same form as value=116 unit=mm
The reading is value=15.1 unit=mm
